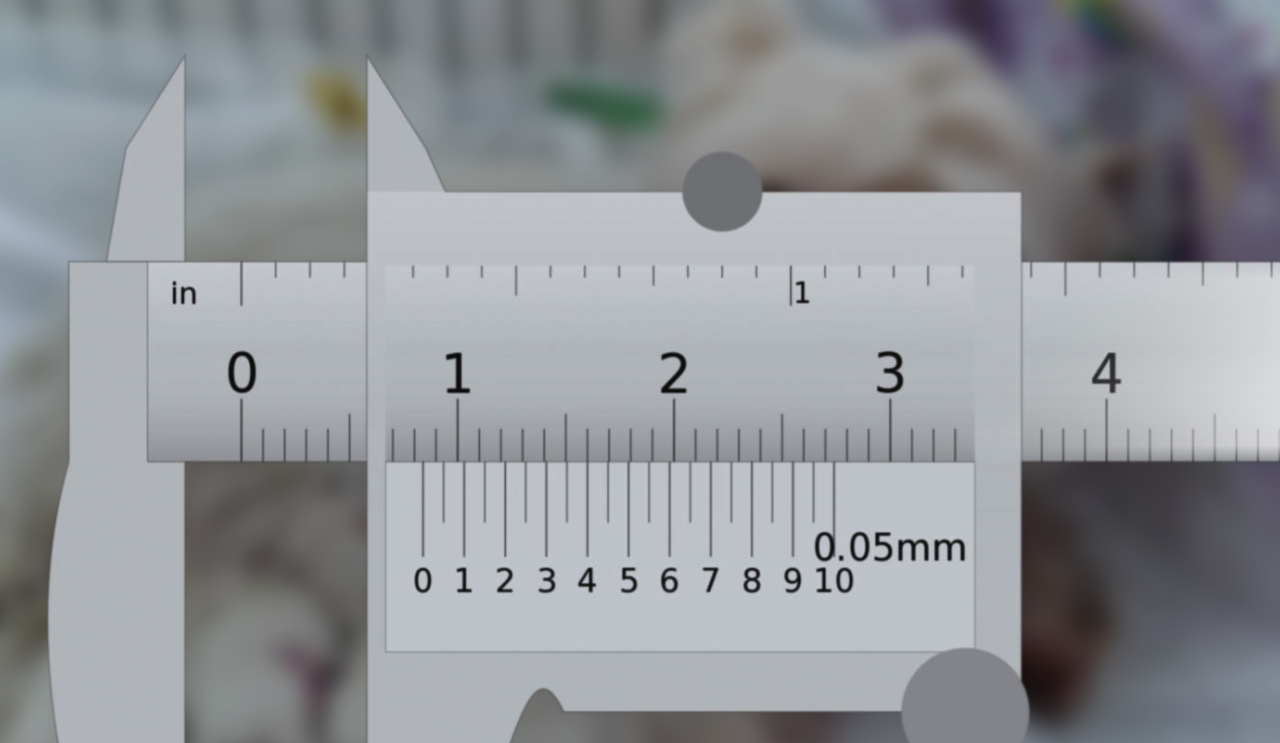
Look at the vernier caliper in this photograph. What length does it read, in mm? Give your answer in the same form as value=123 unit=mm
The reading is value=8.4 unit=mm
